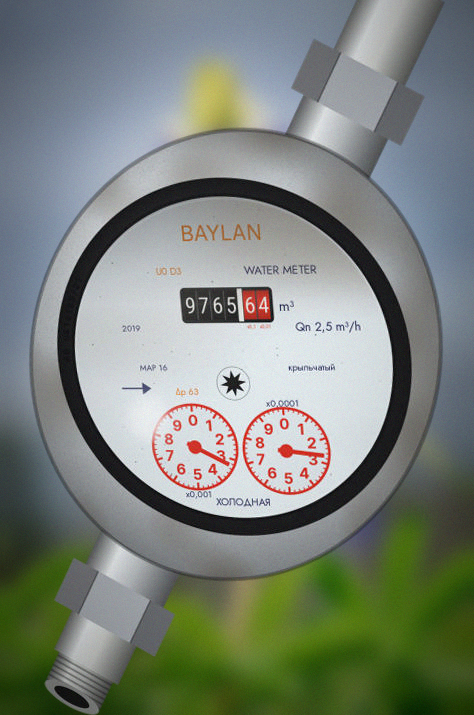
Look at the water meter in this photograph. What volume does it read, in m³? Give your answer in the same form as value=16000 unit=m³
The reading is value=9765.6432 unit=m³
